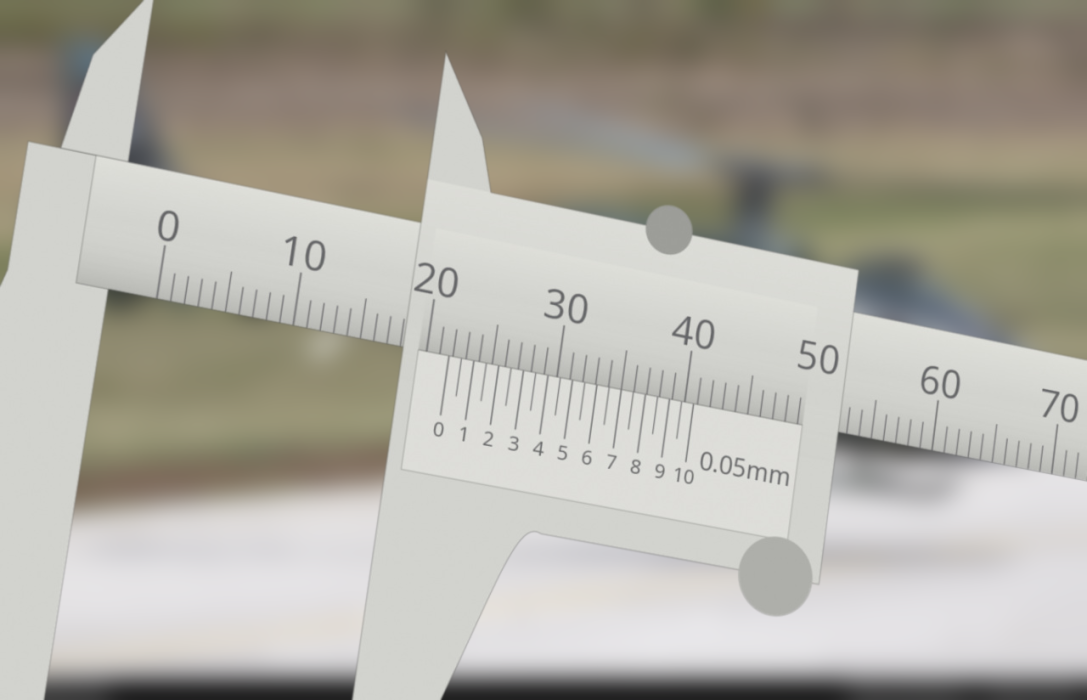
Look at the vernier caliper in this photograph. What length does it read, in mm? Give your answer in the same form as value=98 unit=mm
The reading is value=21.7 unit=mm
